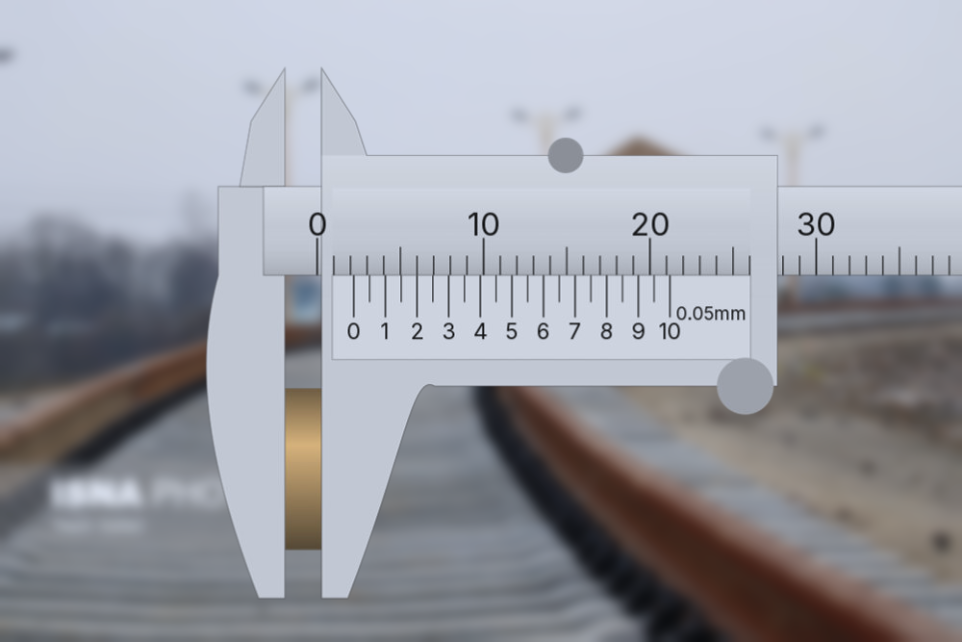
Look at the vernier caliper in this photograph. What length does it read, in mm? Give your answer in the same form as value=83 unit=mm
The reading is value=2.2 unit=mm
